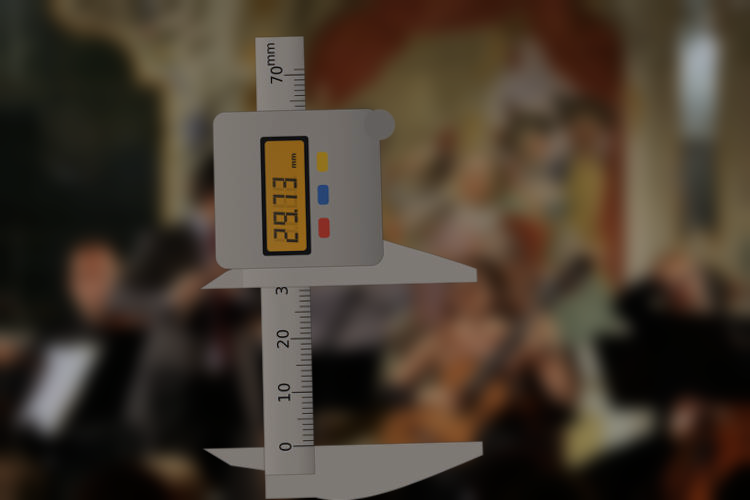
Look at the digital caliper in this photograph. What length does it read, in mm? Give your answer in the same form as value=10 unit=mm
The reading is value=29.73 unit=mm
